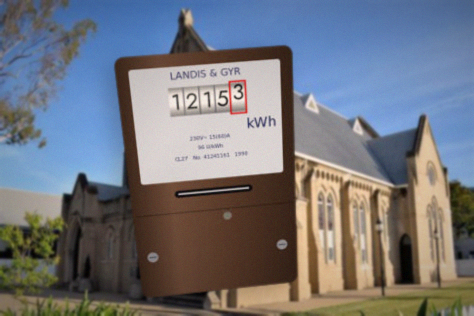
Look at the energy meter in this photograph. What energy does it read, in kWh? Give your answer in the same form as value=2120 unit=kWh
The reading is value=1215.3 unit=kWh
